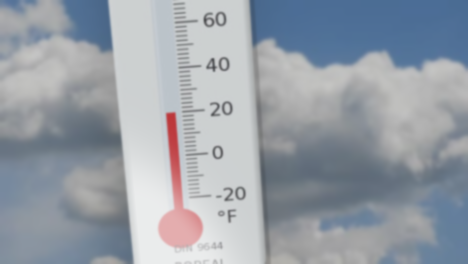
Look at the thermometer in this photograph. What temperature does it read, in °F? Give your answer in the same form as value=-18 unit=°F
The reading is value=20 unit=°F
